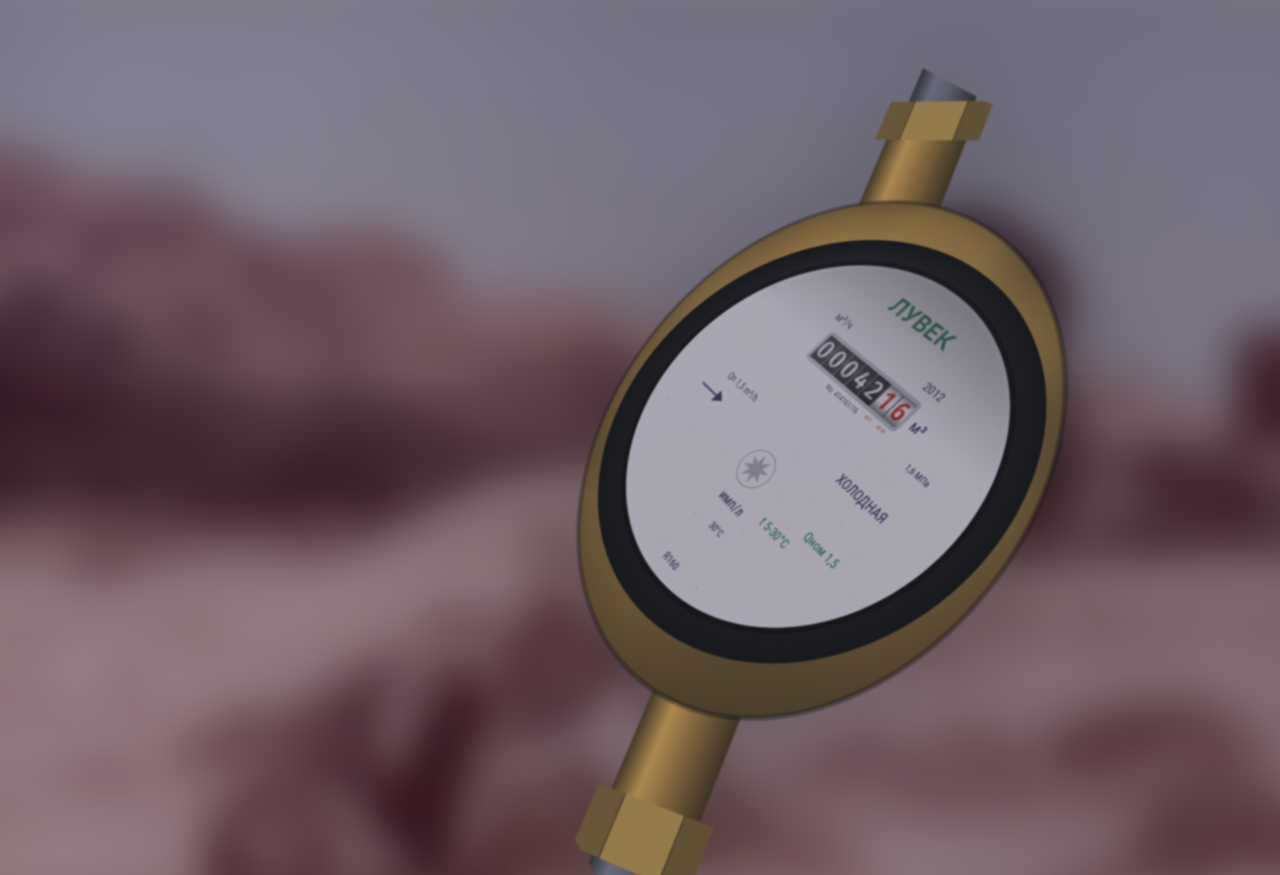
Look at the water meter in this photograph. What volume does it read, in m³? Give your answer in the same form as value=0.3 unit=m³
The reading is value=42.16 unit=m³
